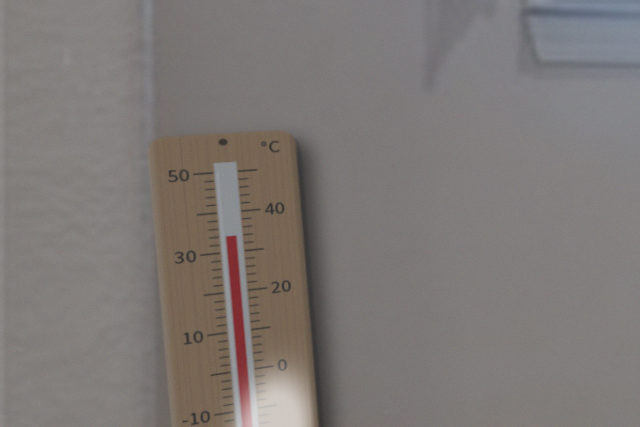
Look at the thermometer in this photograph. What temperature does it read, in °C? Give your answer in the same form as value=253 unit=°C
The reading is value=34 unit=°C
